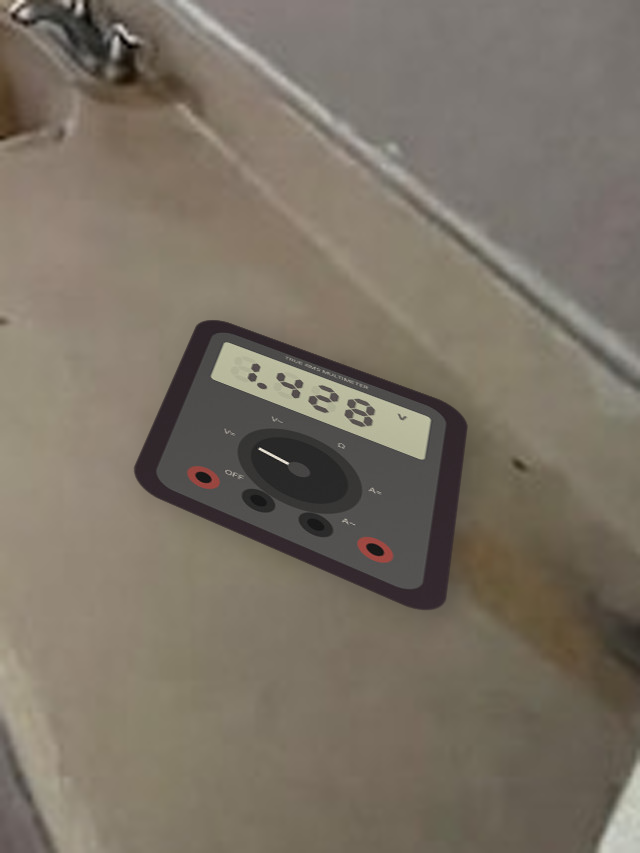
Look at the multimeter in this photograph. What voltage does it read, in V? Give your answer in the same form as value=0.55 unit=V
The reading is value=1.428 unit=V
